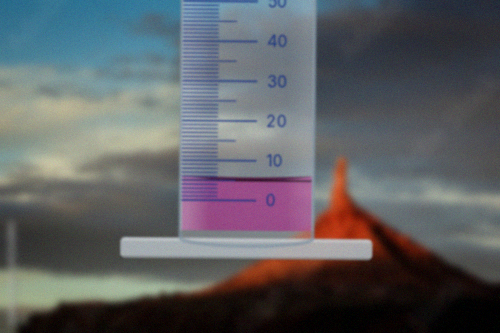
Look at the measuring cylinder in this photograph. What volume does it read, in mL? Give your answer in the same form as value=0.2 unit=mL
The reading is value=5 unit=mL
